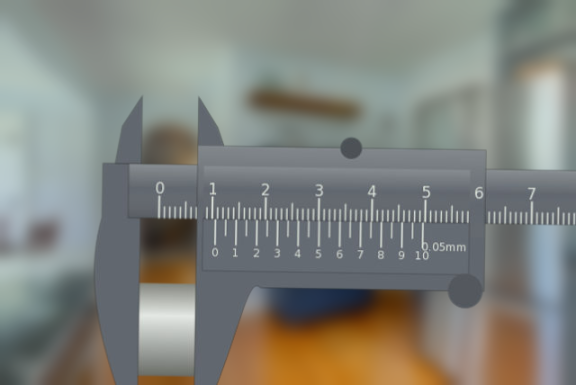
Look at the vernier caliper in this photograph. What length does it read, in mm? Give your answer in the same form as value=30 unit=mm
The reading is value=10.6 unit=mm
